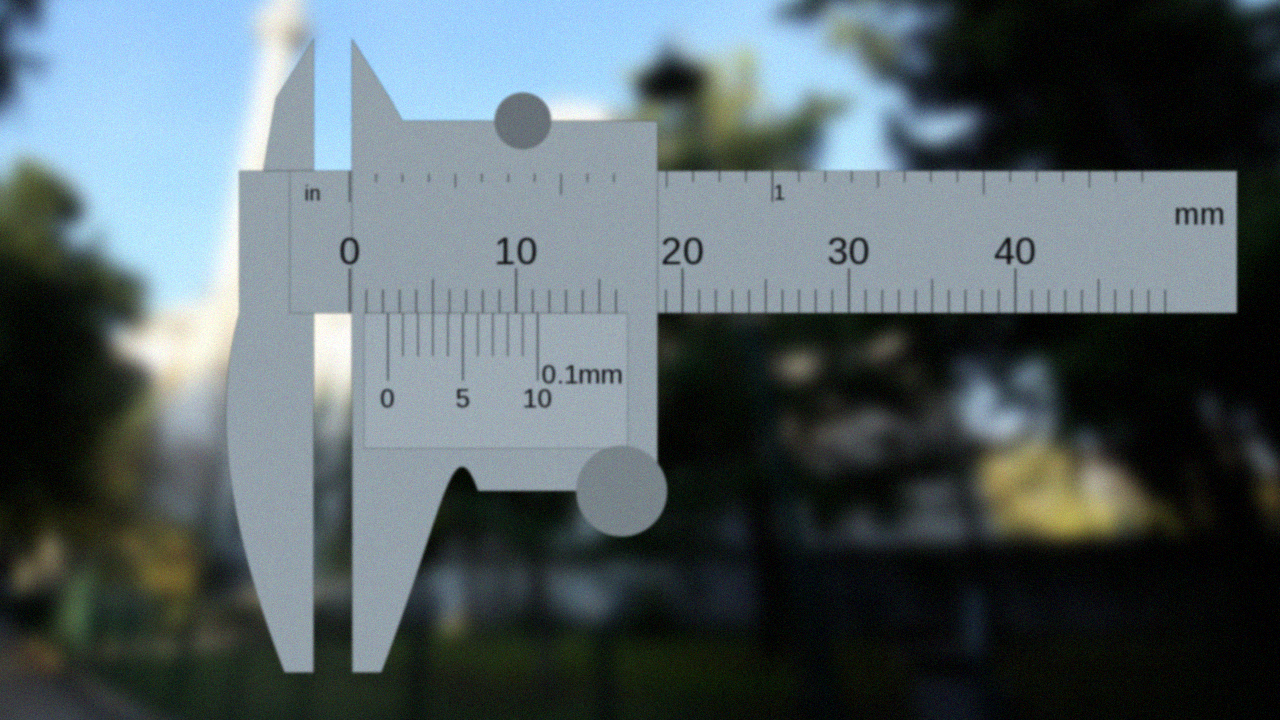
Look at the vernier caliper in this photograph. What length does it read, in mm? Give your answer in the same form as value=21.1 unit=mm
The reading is value=2.3 unit=mm
